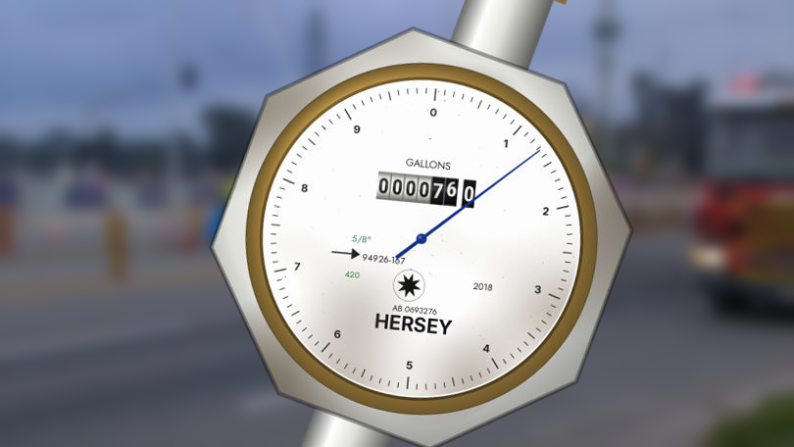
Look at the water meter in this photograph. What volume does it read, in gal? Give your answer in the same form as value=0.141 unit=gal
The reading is value=761.3 unit=gal
